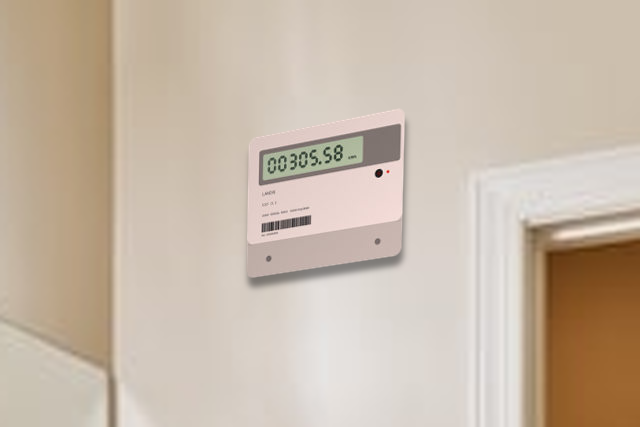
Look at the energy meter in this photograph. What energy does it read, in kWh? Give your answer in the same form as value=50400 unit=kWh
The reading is value=305.58 unit=kWh
